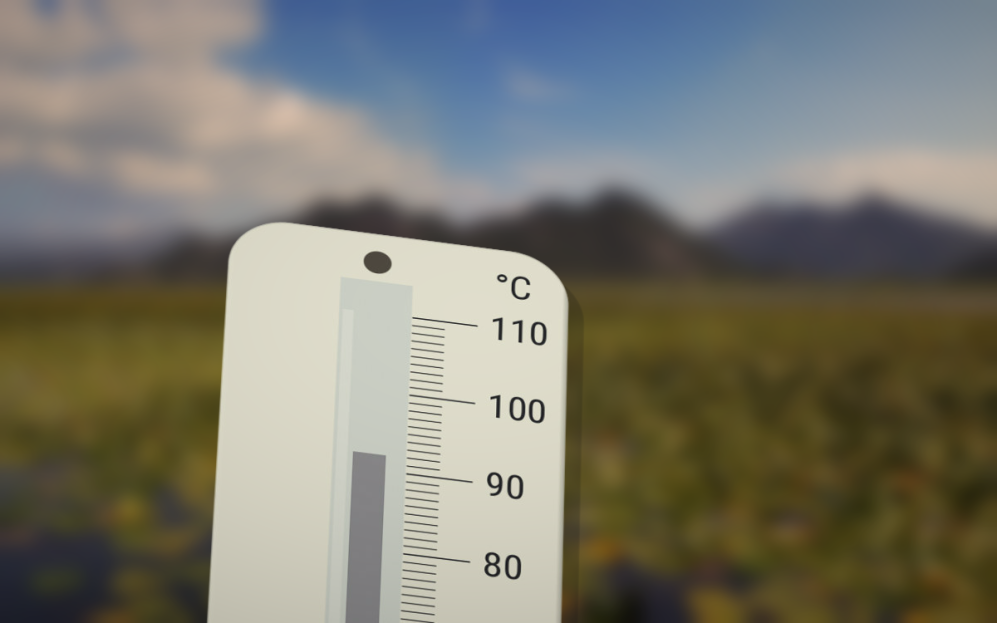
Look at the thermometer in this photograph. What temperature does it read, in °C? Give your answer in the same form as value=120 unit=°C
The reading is value=92 unit=°C
